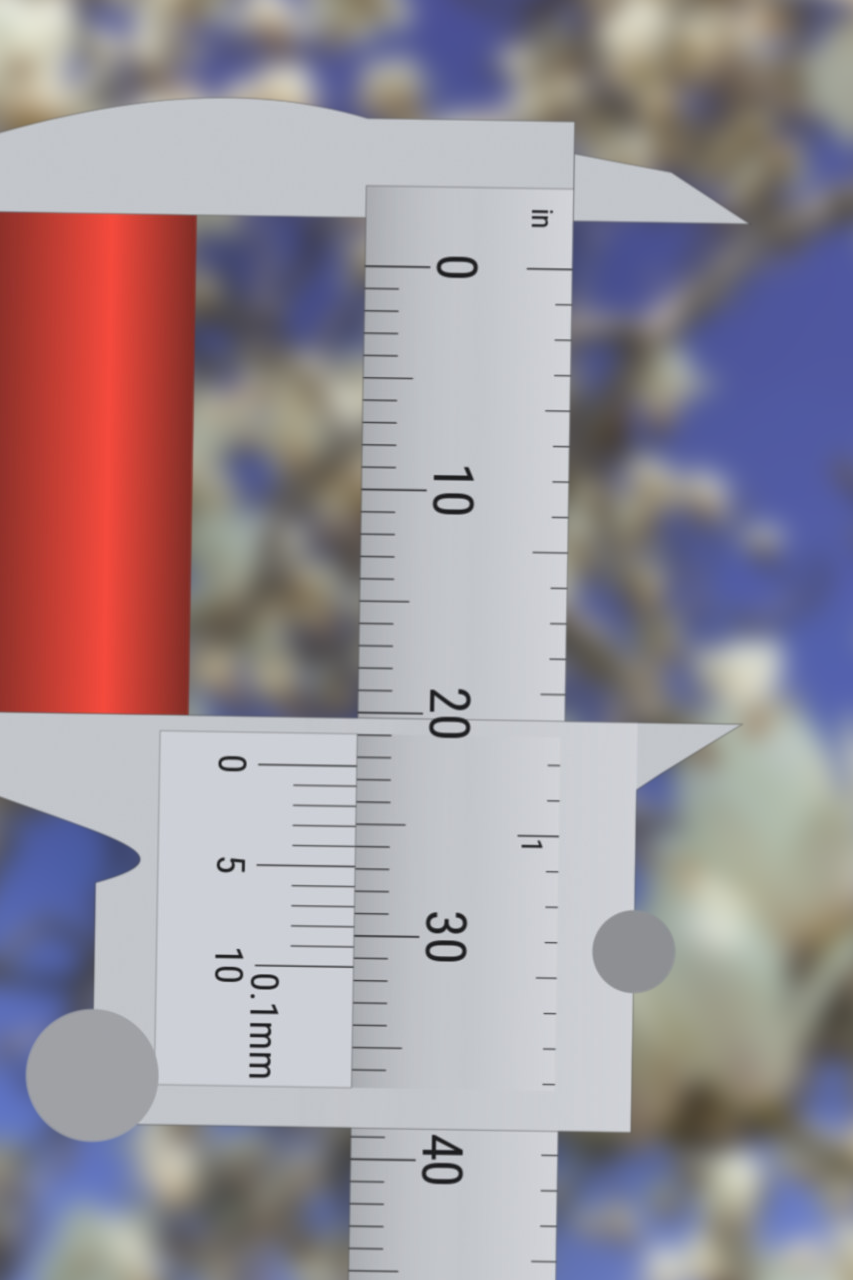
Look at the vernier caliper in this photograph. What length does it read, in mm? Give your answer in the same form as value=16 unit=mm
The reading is value=22.4 unit=mm
